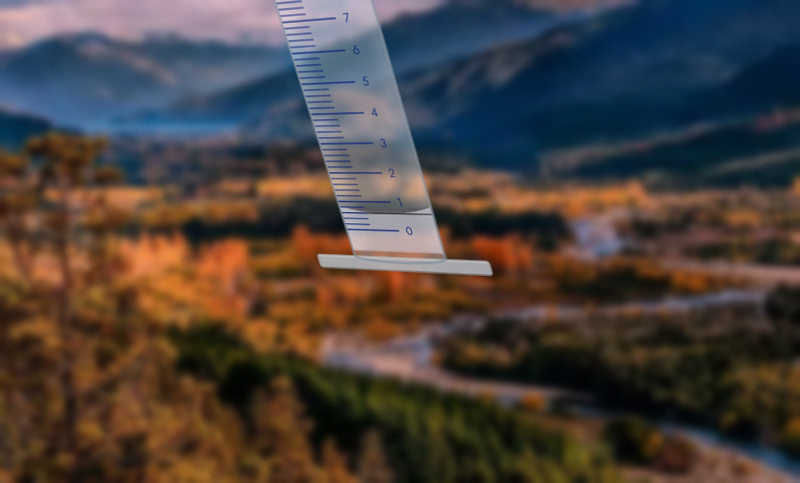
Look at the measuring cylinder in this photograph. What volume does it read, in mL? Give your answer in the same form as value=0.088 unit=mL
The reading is value=0.6 unit=mL
